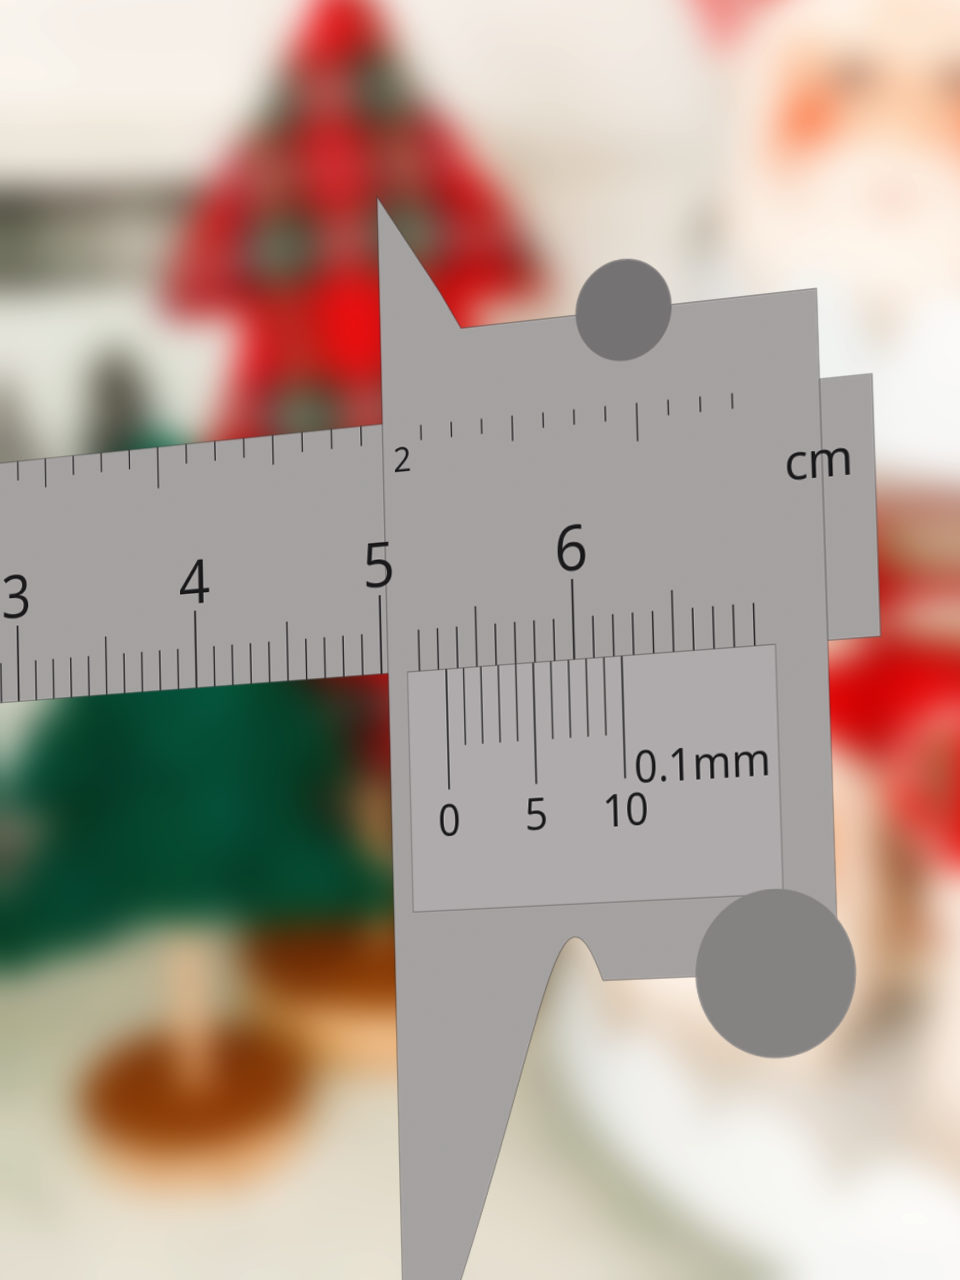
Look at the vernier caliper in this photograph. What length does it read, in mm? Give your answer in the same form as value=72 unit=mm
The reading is value=53.4 unit=mm
